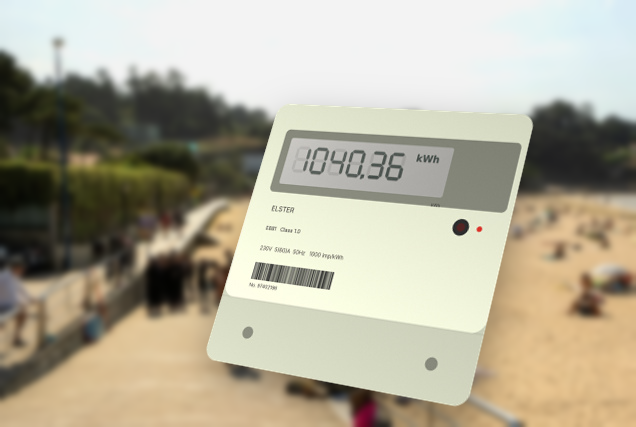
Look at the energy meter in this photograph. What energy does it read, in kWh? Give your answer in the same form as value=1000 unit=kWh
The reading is value=1040.36 unit=kWh
